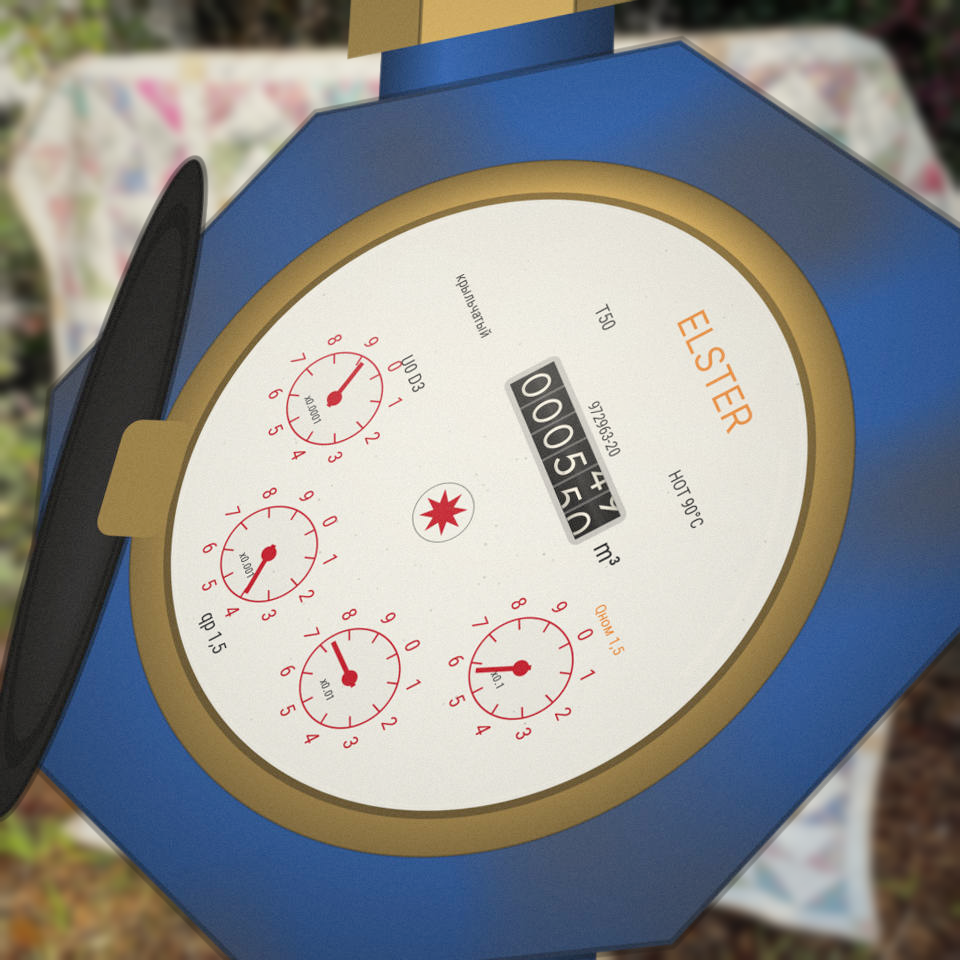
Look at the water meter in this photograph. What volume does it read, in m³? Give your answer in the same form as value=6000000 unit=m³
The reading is value=549.5739 unit=m³
